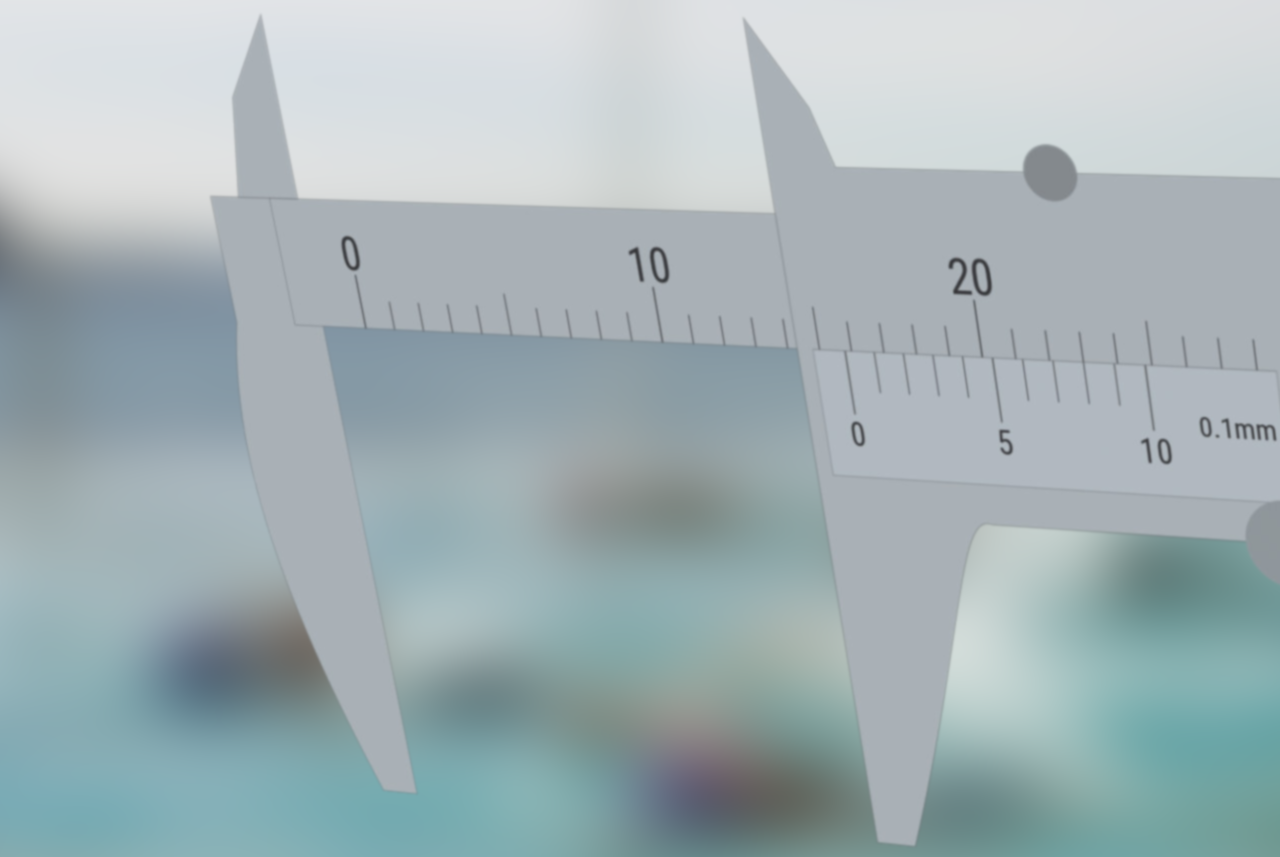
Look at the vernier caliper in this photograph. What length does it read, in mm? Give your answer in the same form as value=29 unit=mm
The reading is value=15.8 unit=mm
